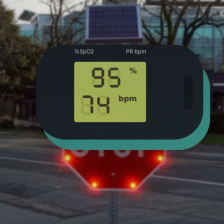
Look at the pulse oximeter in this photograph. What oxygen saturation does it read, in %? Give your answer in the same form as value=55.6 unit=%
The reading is value=95 unit=%
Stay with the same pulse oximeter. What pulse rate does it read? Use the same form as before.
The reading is value=74 unit=bpm
